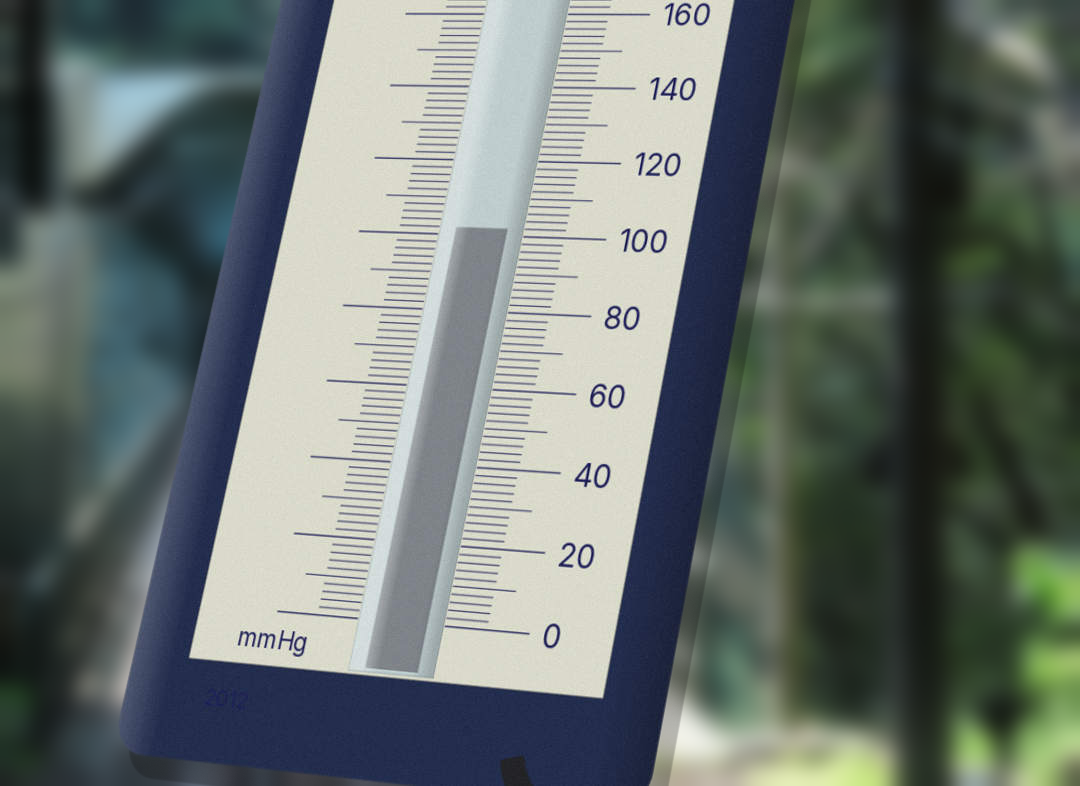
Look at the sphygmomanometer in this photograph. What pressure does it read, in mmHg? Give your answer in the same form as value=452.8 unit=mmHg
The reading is value=102 unit=mmHg
